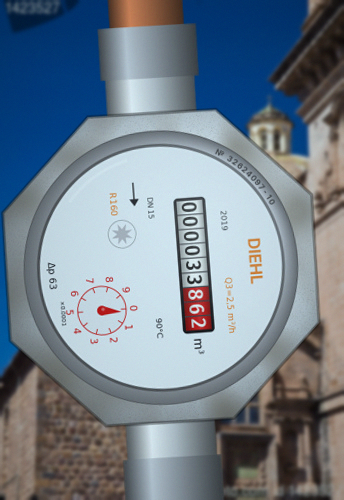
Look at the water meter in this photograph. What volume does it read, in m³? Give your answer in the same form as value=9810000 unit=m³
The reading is value=33.8620 unit=m³
